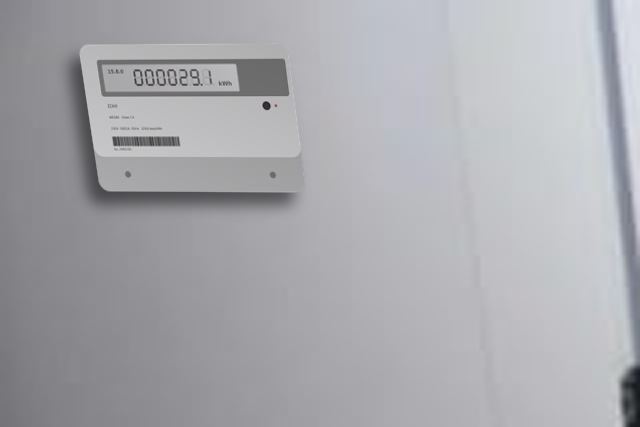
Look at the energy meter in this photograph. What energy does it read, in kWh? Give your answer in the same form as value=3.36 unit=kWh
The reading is value=29.1 unit=kWh
